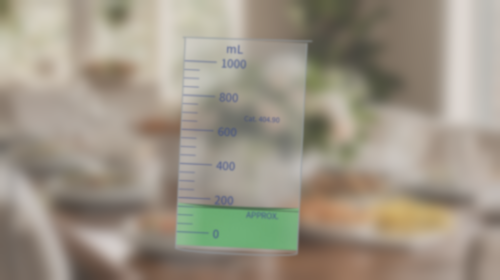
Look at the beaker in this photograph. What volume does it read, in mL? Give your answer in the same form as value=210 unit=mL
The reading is value=150 unit=mL
